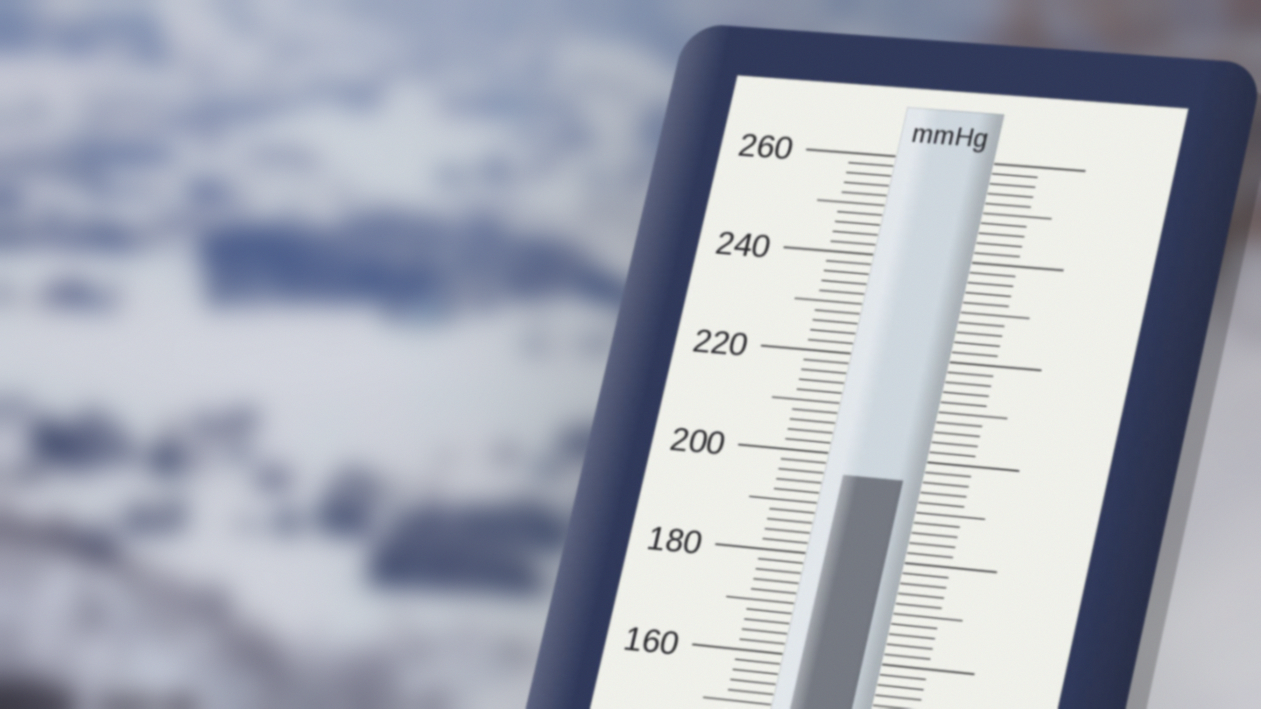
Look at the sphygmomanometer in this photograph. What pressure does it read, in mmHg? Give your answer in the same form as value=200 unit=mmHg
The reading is value=196 unit=mmHg
